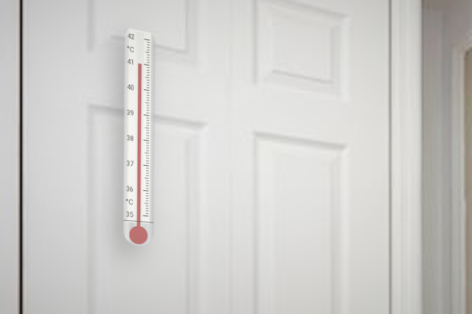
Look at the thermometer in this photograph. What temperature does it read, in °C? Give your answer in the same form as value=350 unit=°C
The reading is value=41 unit=°C
